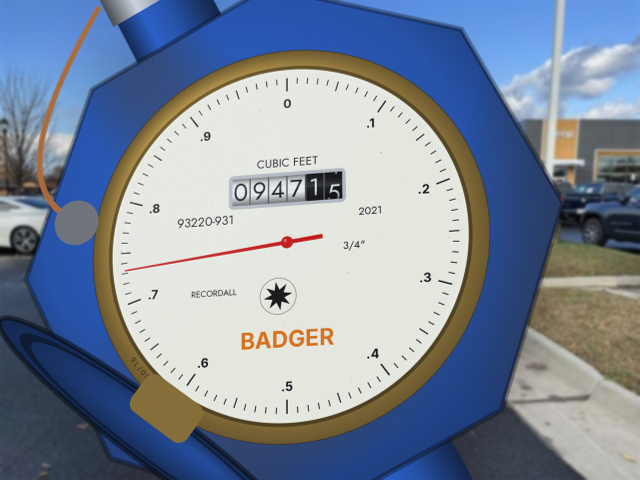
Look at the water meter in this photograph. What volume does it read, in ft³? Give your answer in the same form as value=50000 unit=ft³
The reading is value=94714.73 unit=ft³
